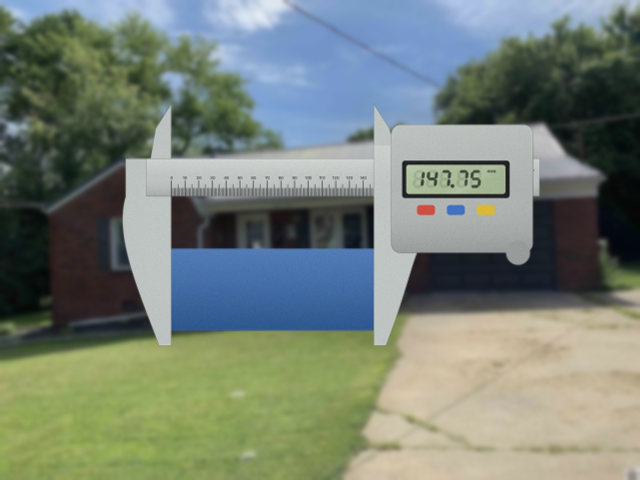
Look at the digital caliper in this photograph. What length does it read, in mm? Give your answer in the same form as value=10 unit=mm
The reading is value=147.75 unit=mm
